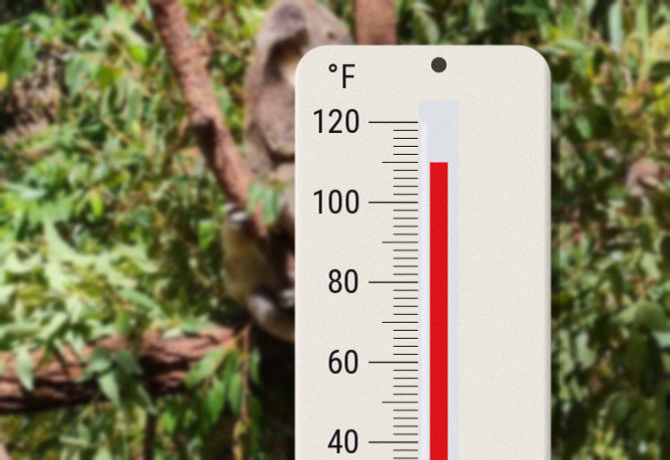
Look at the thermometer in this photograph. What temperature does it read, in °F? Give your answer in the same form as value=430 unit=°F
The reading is value=110 unit=°F
